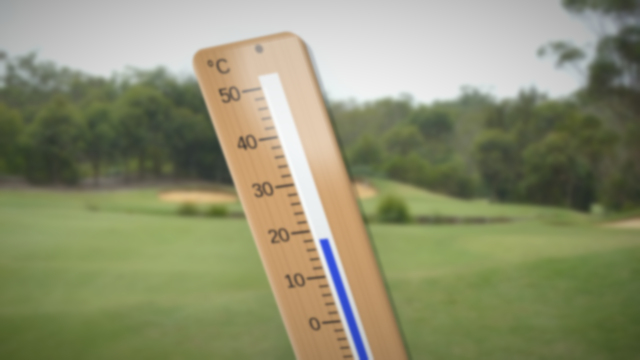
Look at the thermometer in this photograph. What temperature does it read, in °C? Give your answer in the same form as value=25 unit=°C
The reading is value=18 unit=°C
